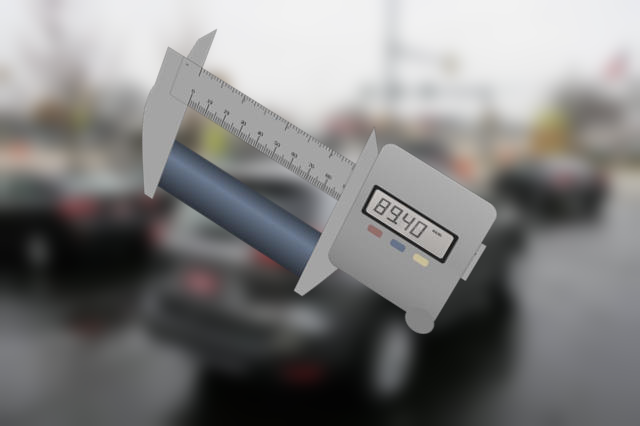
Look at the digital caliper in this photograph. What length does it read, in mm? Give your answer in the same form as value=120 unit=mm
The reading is value=89.40 unit=mm
